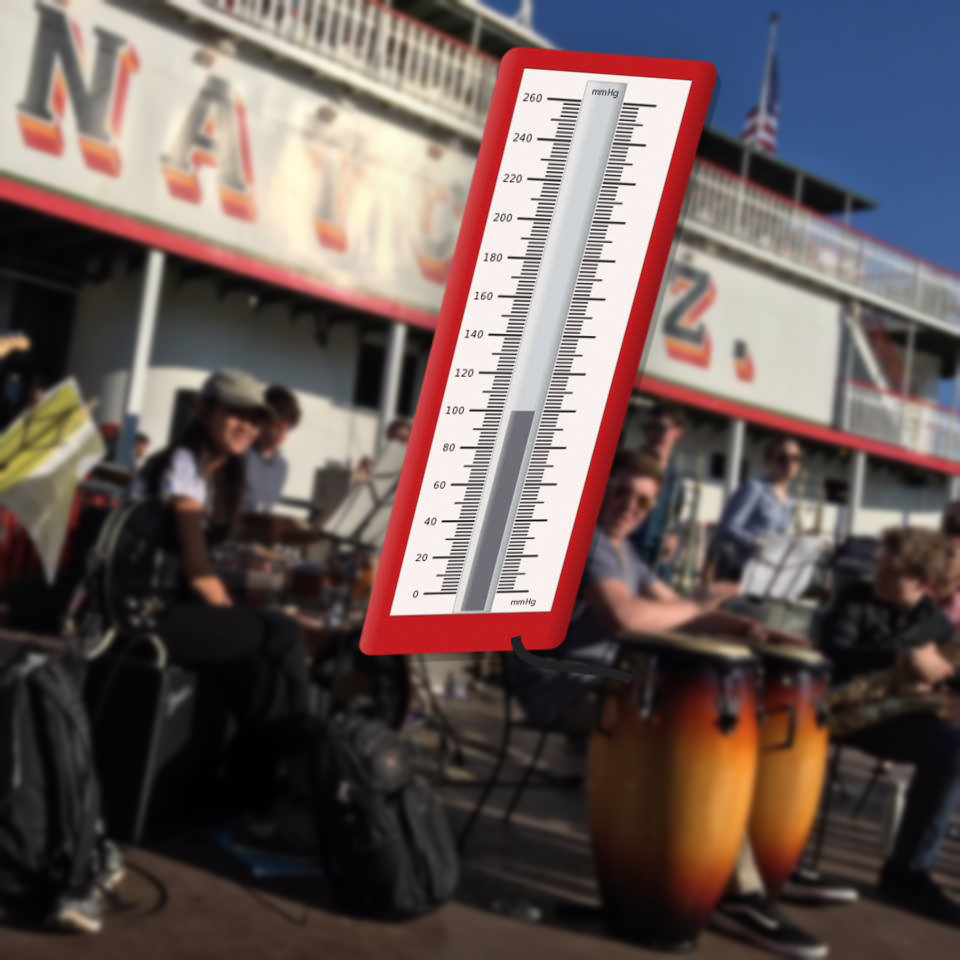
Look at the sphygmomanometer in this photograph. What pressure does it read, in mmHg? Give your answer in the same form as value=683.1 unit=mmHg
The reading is value=100 unit=mmHg
